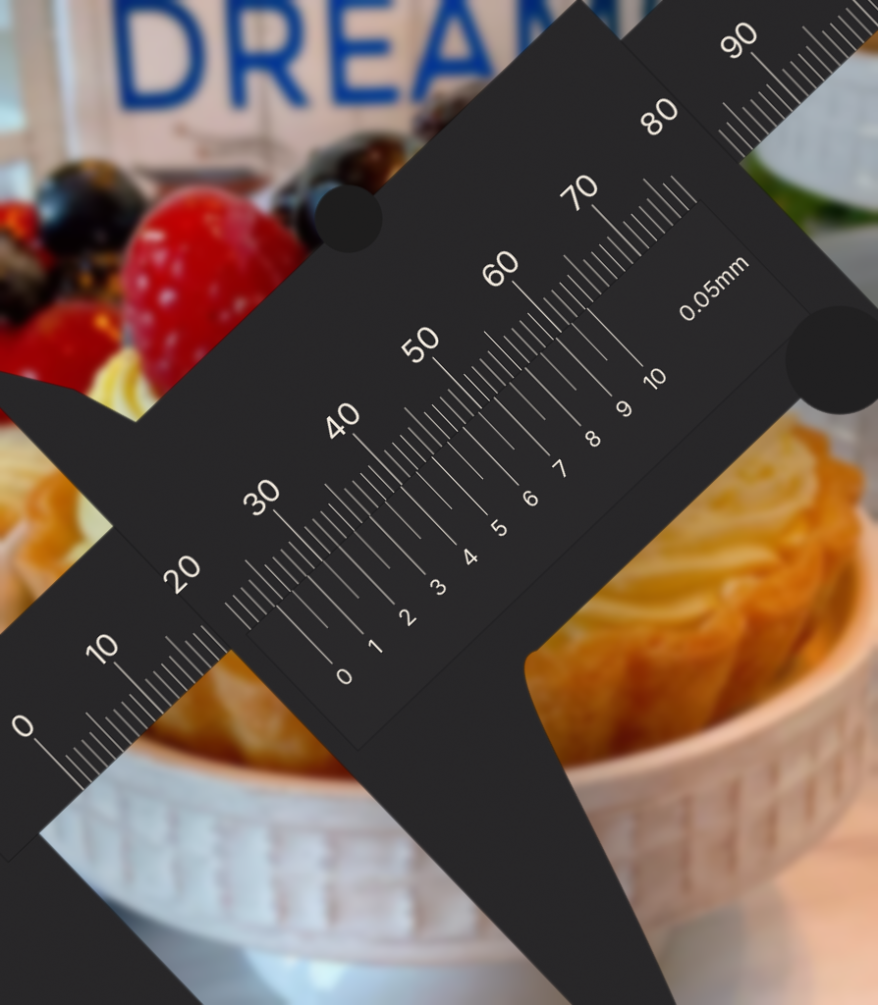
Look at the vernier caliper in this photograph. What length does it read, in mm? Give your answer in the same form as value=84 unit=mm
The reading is value=24.2 unit=mm
